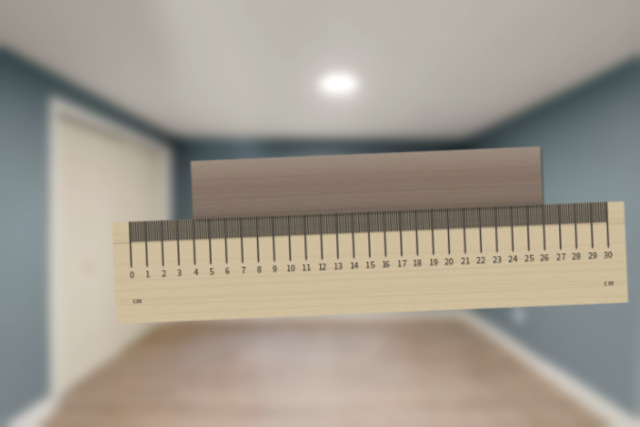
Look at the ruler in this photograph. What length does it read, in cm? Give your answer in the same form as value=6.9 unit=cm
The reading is value=22 unit=cm
